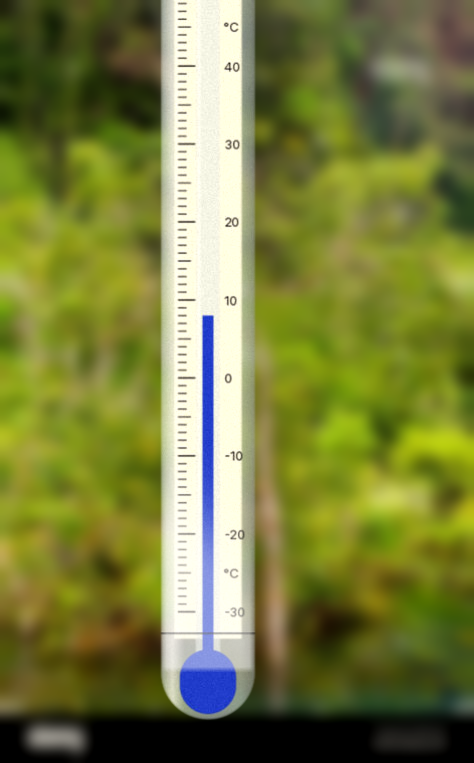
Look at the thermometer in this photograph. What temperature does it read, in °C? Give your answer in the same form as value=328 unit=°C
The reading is value=8 unit=°C
